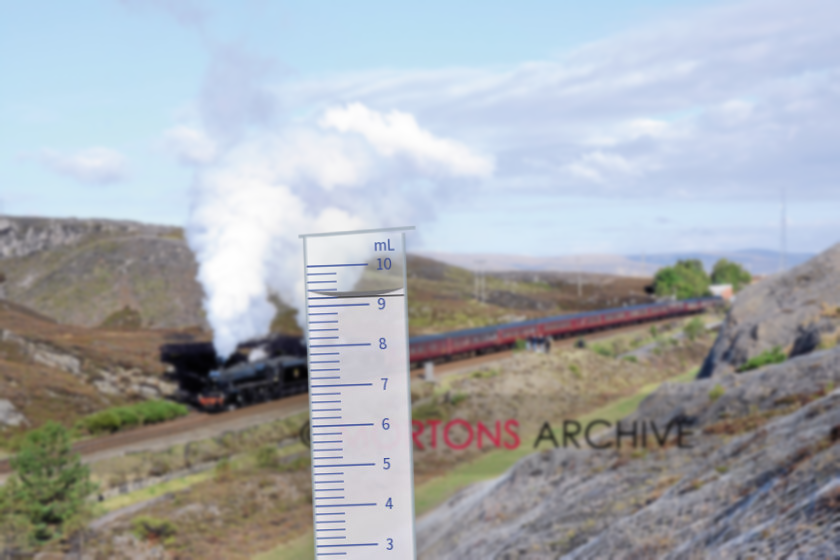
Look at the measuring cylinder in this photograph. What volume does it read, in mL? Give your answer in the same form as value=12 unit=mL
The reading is value=9.2 unit=mL
